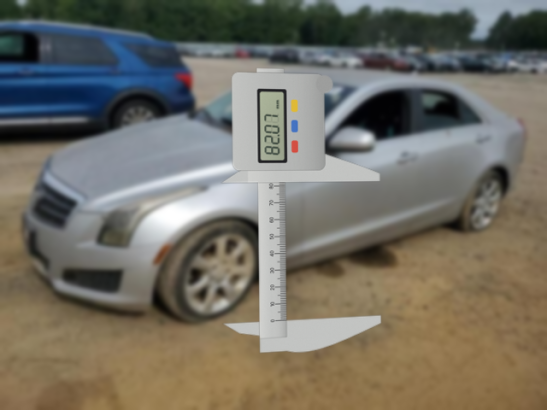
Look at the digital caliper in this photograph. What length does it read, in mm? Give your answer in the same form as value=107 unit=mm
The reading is value=82.07 unit=mm
